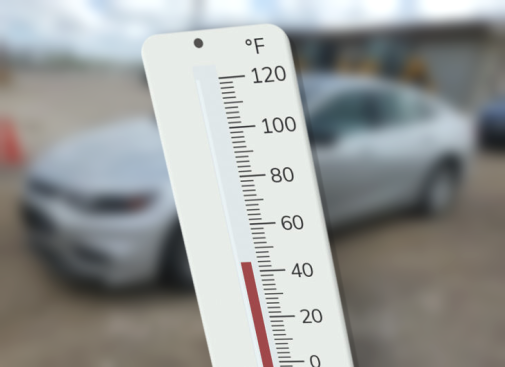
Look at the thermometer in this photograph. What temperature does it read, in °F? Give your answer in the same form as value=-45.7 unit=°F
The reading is value=44 unit=°F
